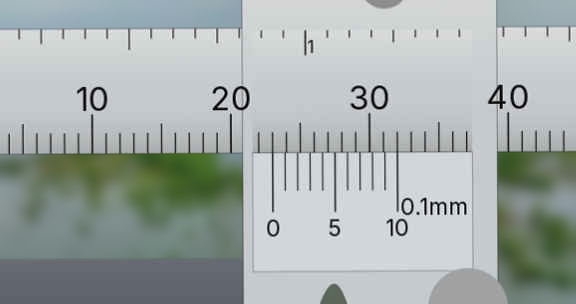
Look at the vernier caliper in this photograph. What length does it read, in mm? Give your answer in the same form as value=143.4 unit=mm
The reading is value=23.0 unit=mm
